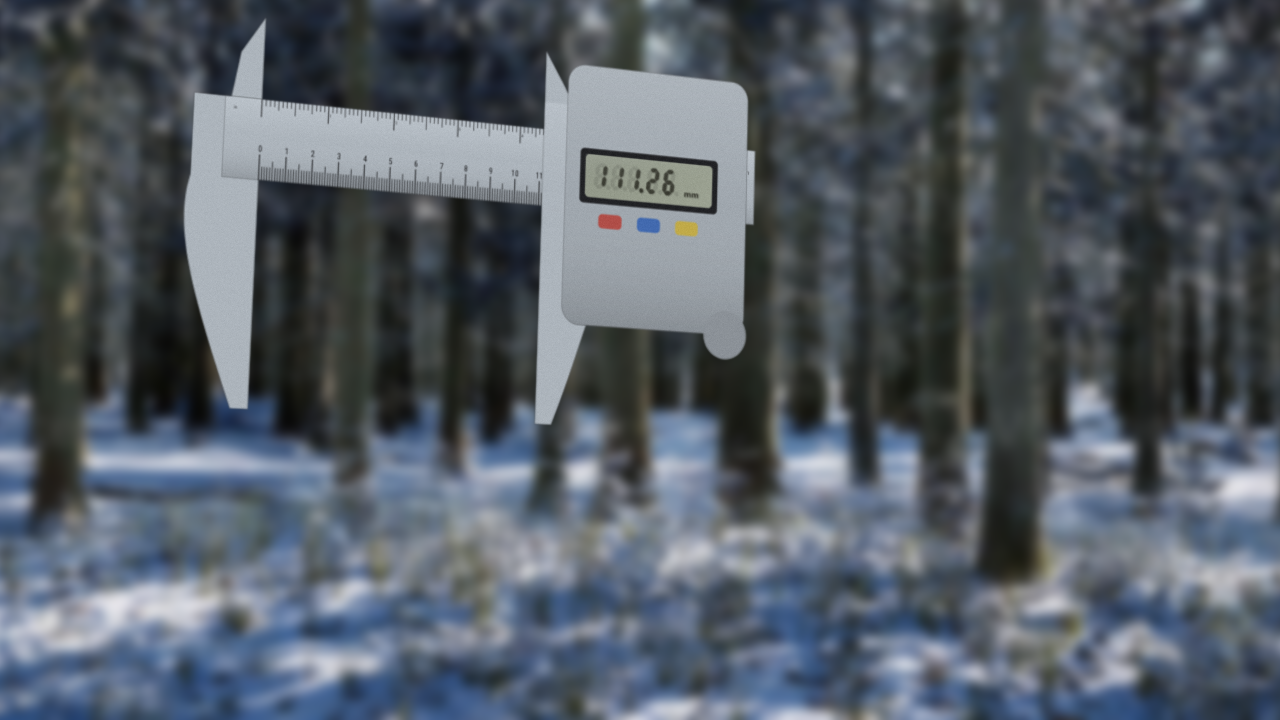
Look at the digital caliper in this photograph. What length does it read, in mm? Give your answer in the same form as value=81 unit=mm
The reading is value=111.26 unit=mm
